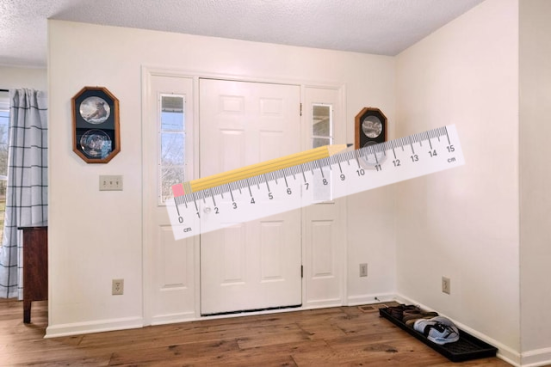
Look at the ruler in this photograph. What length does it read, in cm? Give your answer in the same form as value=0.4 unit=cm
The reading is value=10 unit=cm
